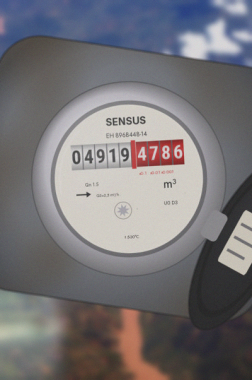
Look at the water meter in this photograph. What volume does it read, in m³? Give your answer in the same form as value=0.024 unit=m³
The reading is value=4919.4786 unit=m³
